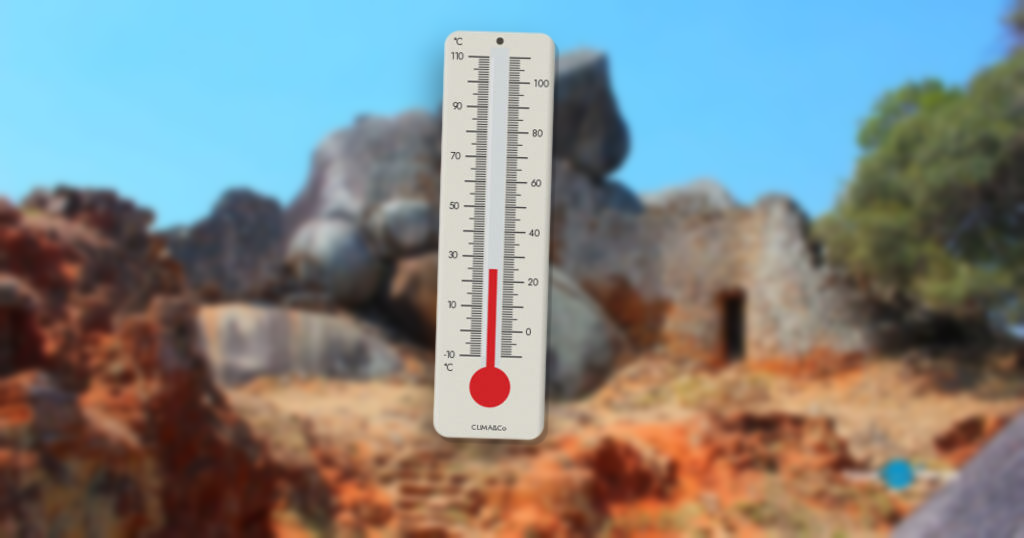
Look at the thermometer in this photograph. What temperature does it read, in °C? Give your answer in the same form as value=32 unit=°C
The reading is value=25 unit=°C
